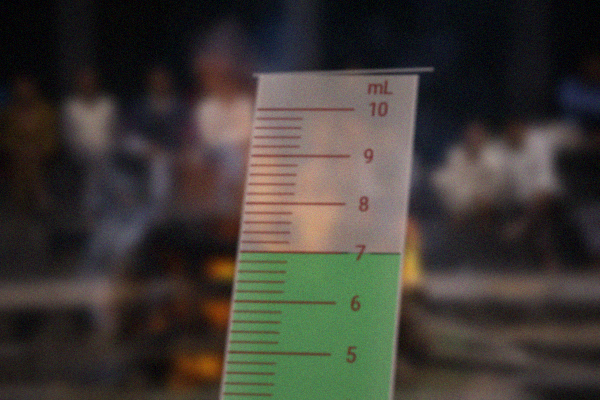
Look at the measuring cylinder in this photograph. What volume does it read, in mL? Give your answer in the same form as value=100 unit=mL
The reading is value=7 unit=mL
